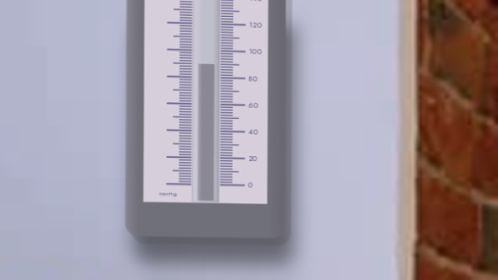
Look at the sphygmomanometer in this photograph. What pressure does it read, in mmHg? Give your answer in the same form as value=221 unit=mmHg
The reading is value=90 unit=mmHg
